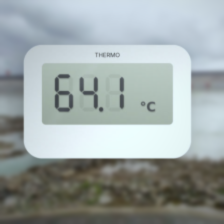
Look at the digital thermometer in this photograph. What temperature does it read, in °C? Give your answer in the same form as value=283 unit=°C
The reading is value=64.1 unit=°C
